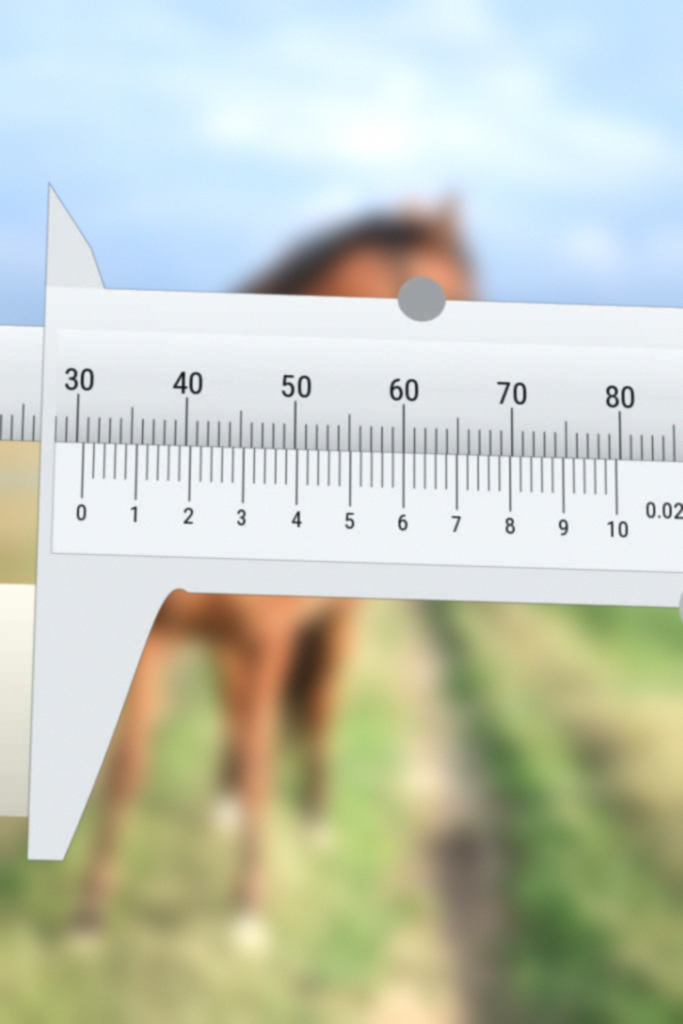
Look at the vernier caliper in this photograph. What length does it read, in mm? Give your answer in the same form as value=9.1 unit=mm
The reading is value=30.6 unit=mm
